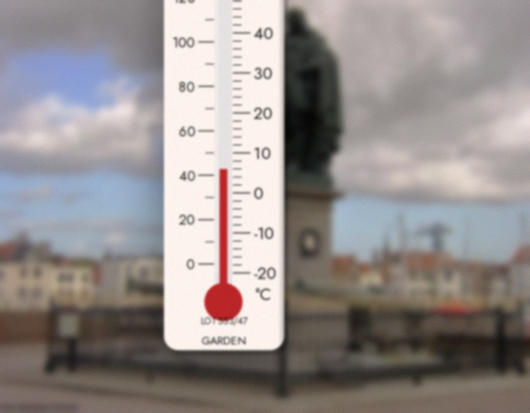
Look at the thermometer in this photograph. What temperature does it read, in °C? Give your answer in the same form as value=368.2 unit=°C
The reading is value=6 unit=°C
